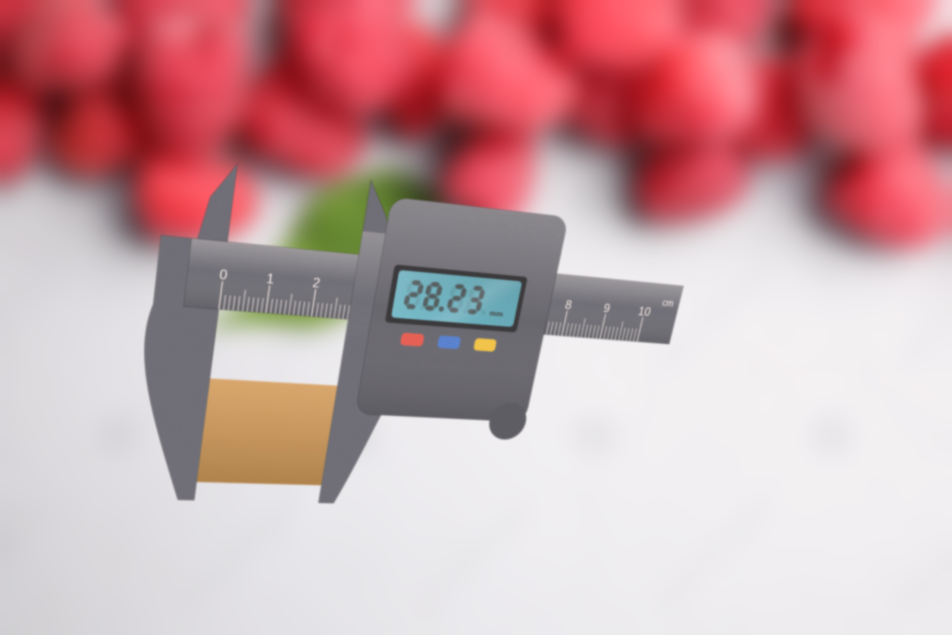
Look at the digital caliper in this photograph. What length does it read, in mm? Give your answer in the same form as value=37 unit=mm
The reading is value=28.23 unit=mm
